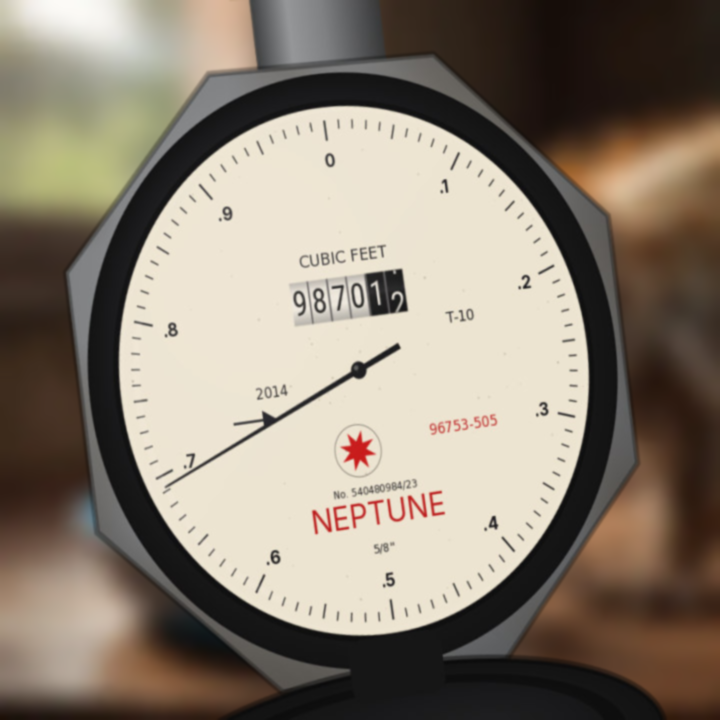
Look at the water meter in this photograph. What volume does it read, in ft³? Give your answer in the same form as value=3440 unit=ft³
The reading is value=987011.69 unit=ft³
